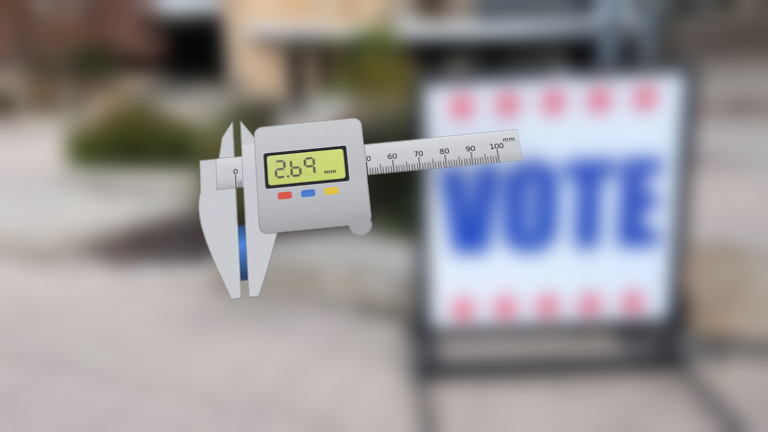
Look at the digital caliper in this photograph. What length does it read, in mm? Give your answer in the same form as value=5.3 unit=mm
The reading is value=2.69 unit=mm
